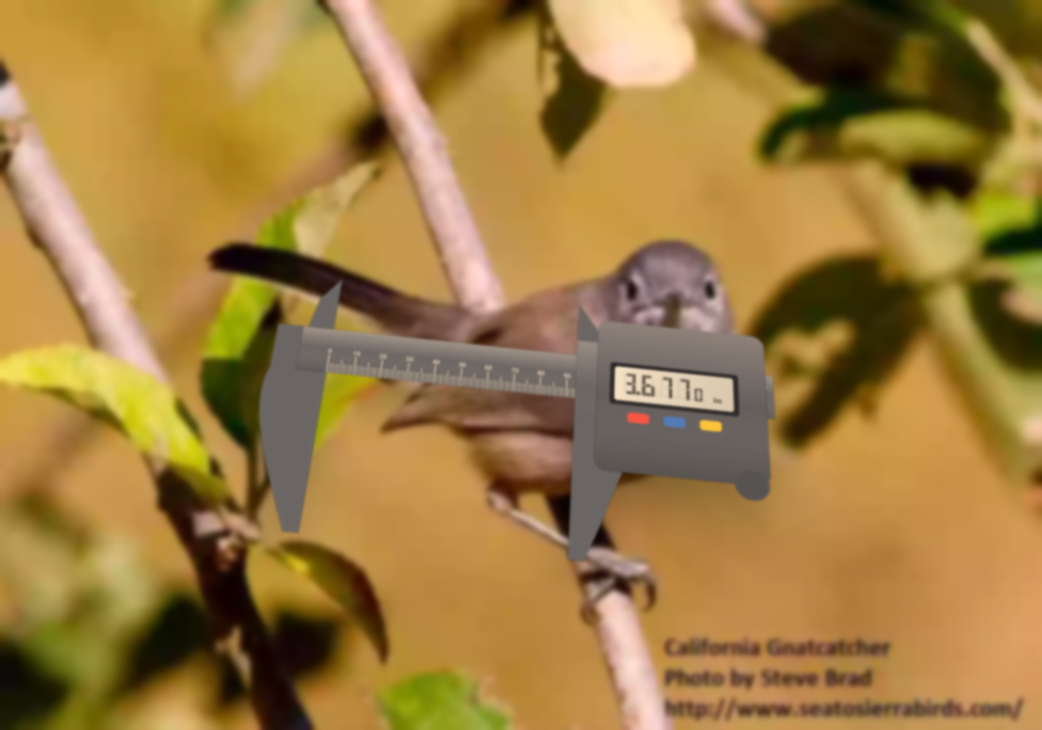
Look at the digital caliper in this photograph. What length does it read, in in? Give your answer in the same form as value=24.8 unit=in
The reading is value=3.6770 unit=in
